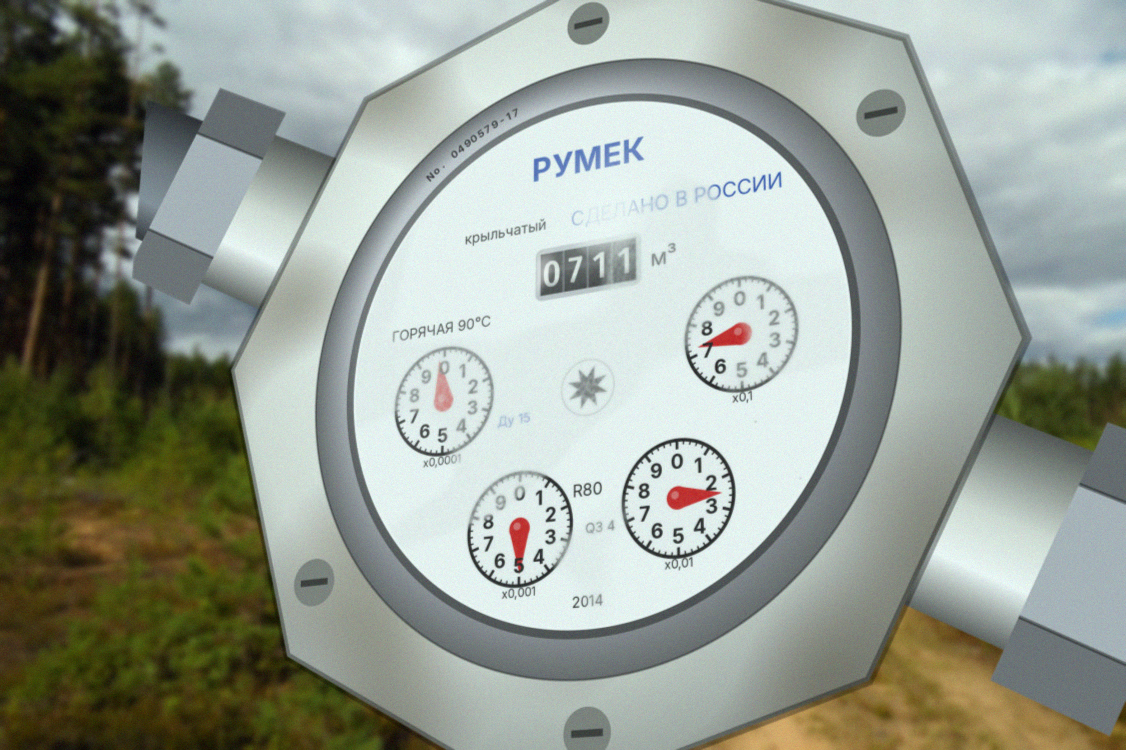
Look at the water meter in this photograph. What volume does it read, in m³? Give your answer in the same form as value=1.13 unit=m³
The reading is value=711.7249 unit=m³
